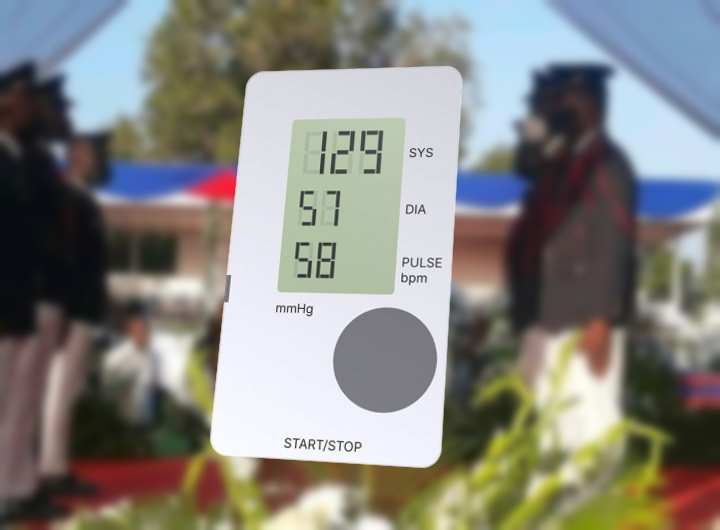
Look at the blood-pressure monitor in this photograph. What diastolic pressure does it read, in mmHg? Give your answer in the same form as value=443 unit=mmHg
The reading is value=57 unit=mmHg
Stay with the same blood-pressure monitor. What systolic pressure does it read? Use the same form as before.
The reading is value=129 unit=mmHg
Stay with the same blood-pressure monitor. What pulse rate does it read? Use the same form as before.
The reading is value=58 unit=bpm
